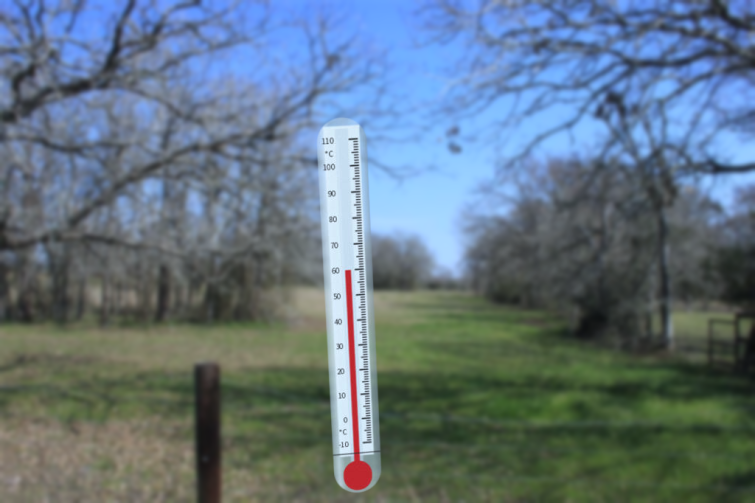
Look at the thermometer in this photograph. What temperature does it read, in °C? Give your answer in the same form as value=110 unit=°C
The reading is value=60 unit=°C
